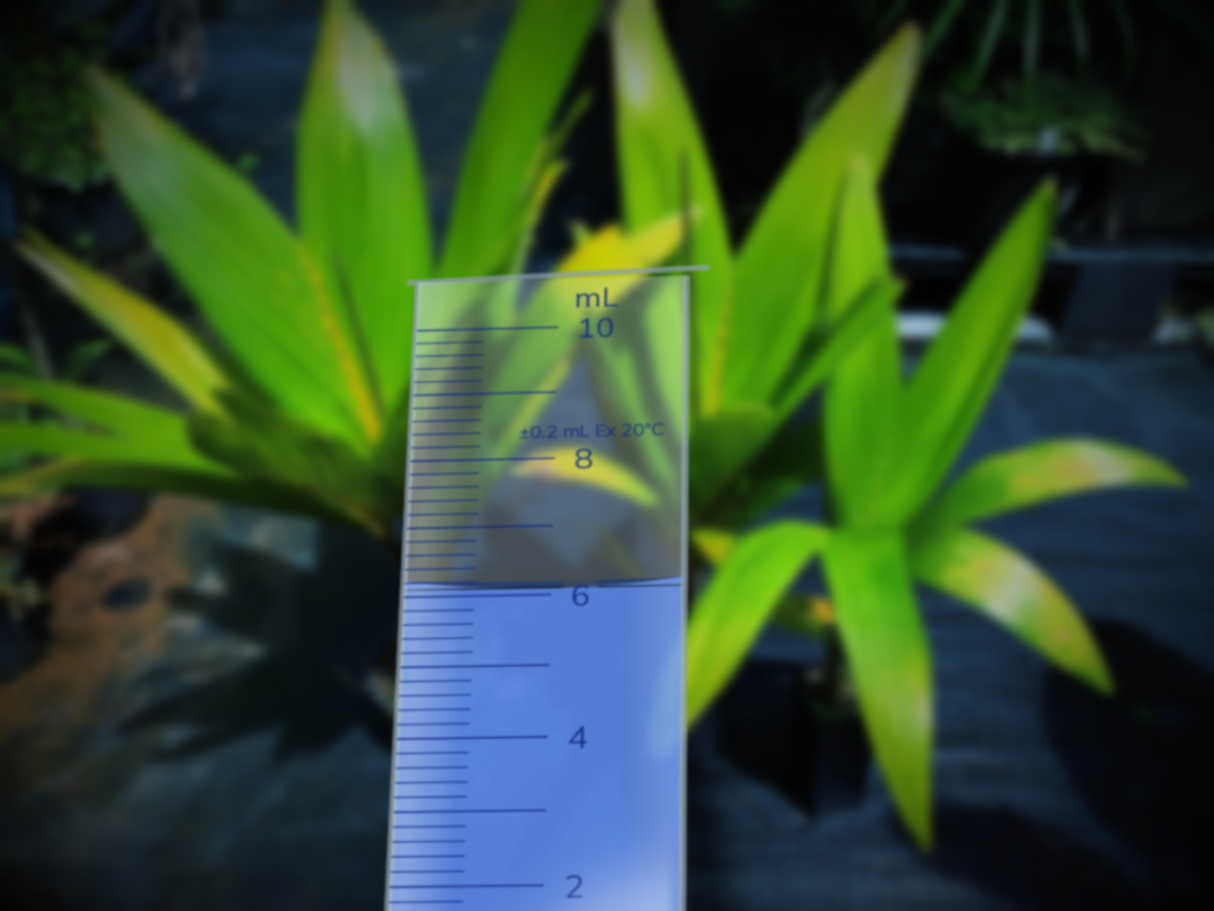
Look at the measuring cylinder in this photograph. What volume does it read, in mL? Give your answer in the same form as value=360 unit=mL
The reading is value=6.1 unit=mL
